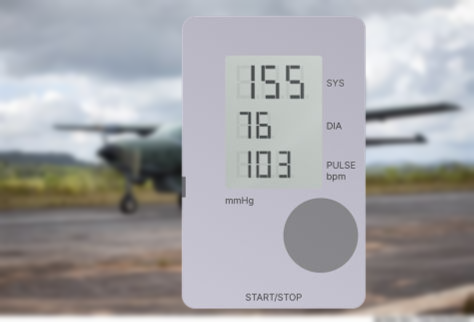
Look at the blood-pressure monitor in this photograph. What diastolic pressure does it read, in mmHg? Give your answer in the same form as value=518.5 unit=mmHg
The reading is value=76 unit=mmHg
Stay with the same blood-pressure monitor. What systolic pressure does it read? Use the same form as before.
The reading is value=155 unit=mmHg
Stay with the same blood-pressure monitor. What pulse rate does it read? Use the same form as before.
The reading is value=103 unit=bpm
